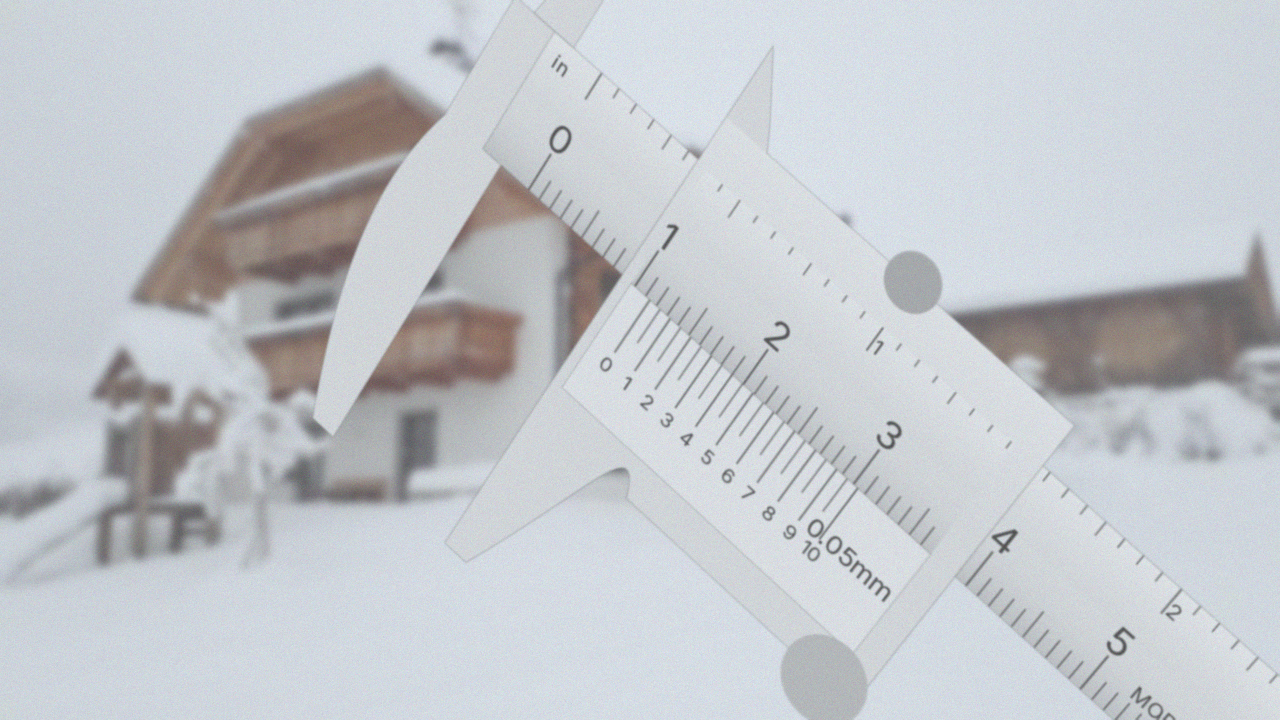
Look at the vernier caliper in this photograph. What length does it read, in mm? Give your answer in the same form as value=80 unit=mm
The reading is value=11.4 unit=mm
